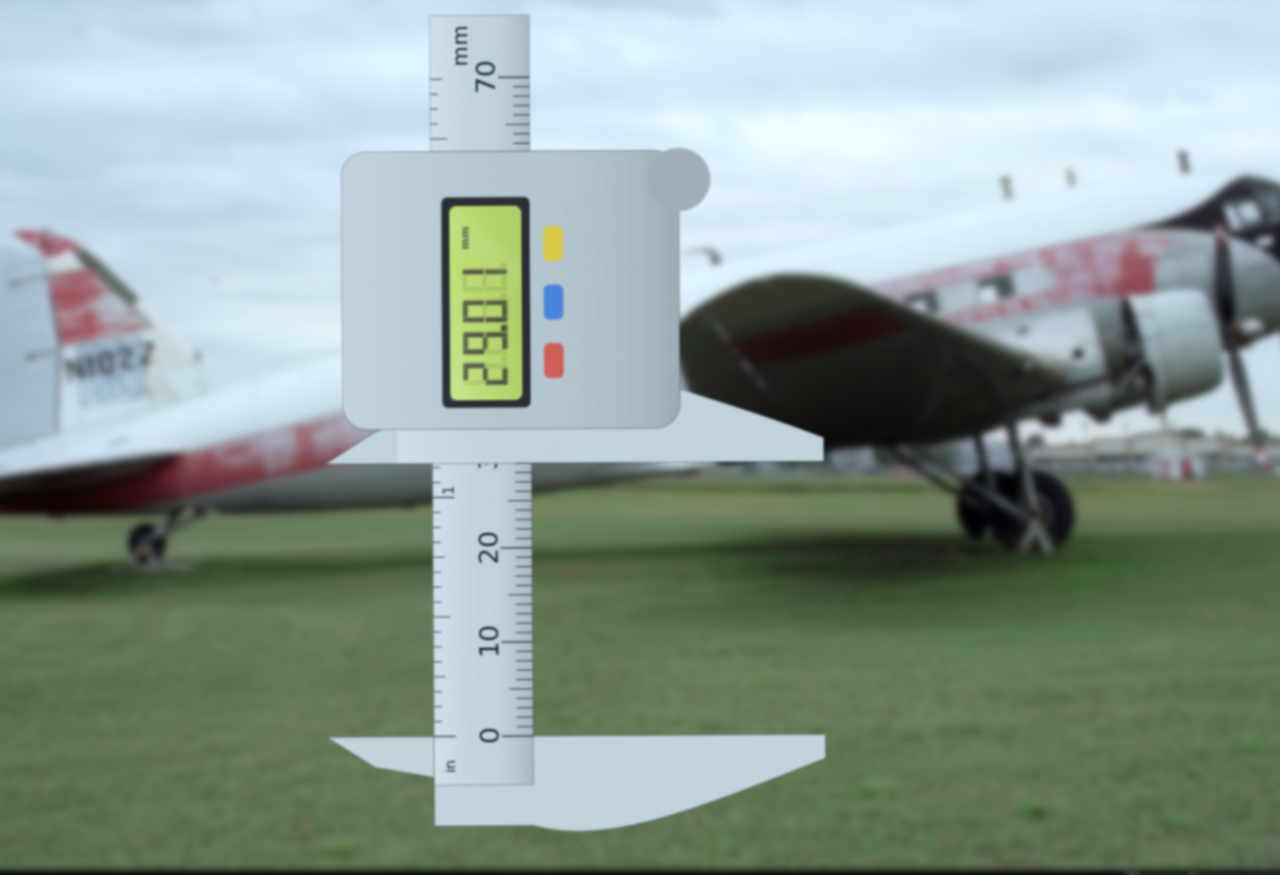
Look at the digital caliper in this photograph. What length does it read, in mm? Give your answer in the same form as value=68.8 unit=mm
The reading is value=29.01 unit=mm
